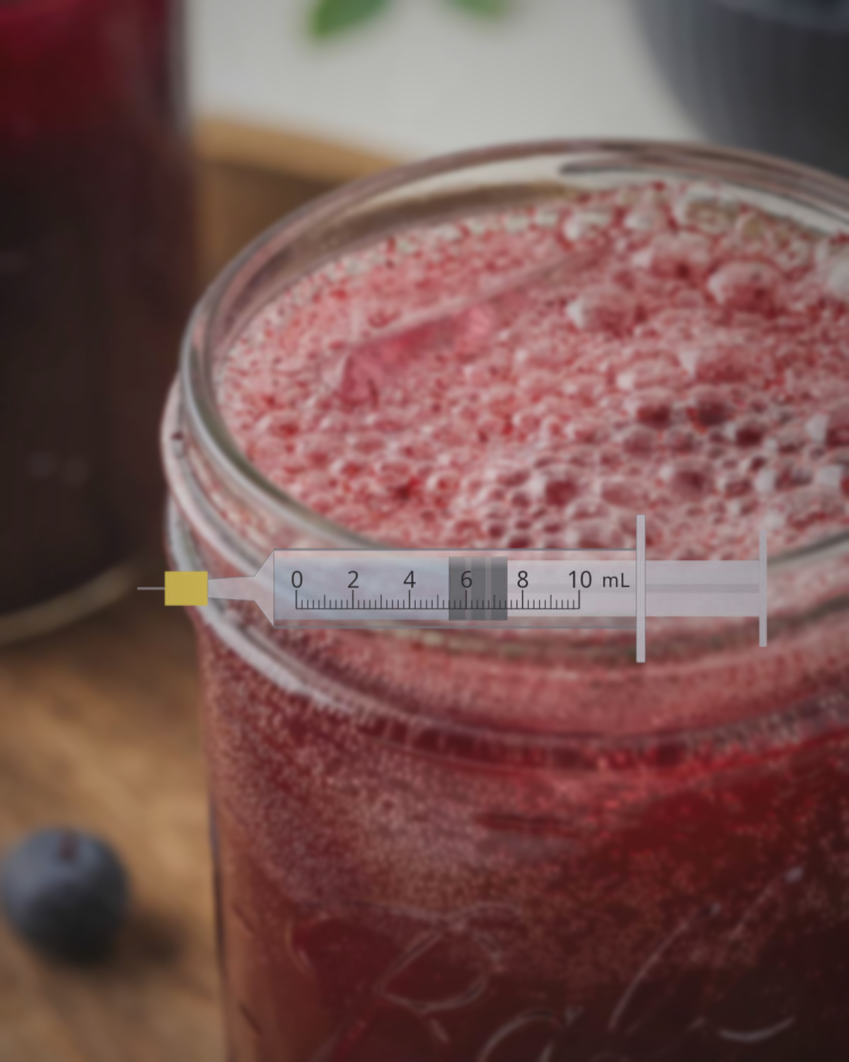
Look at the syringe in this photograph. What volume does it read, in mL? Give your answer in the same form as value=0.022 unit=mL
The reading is value=5.4 unit=mL
